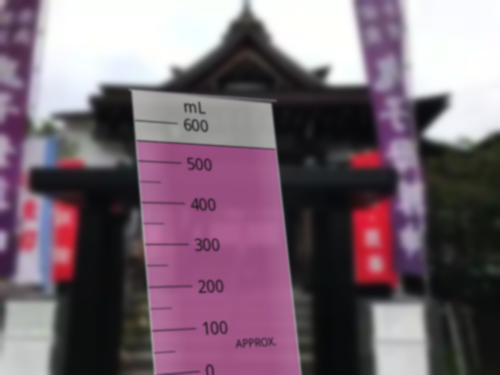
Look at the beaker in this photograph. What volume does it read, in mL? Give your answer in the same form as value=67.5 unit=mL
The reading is value=550 unit=mL
